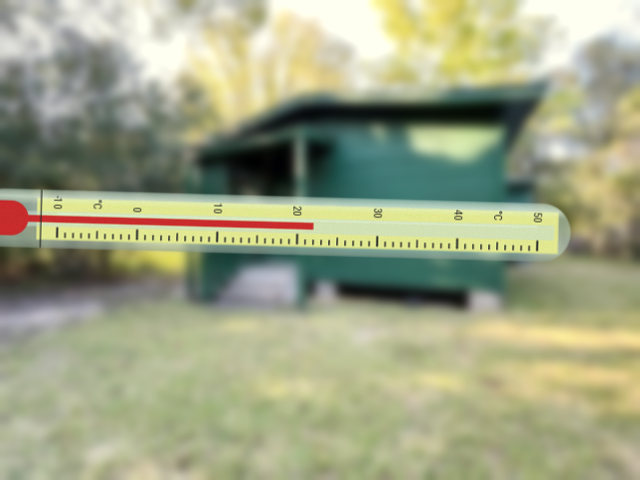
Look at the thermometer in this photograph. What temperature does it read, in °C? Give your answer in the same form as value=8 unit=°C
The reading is value=22 unit=°C
